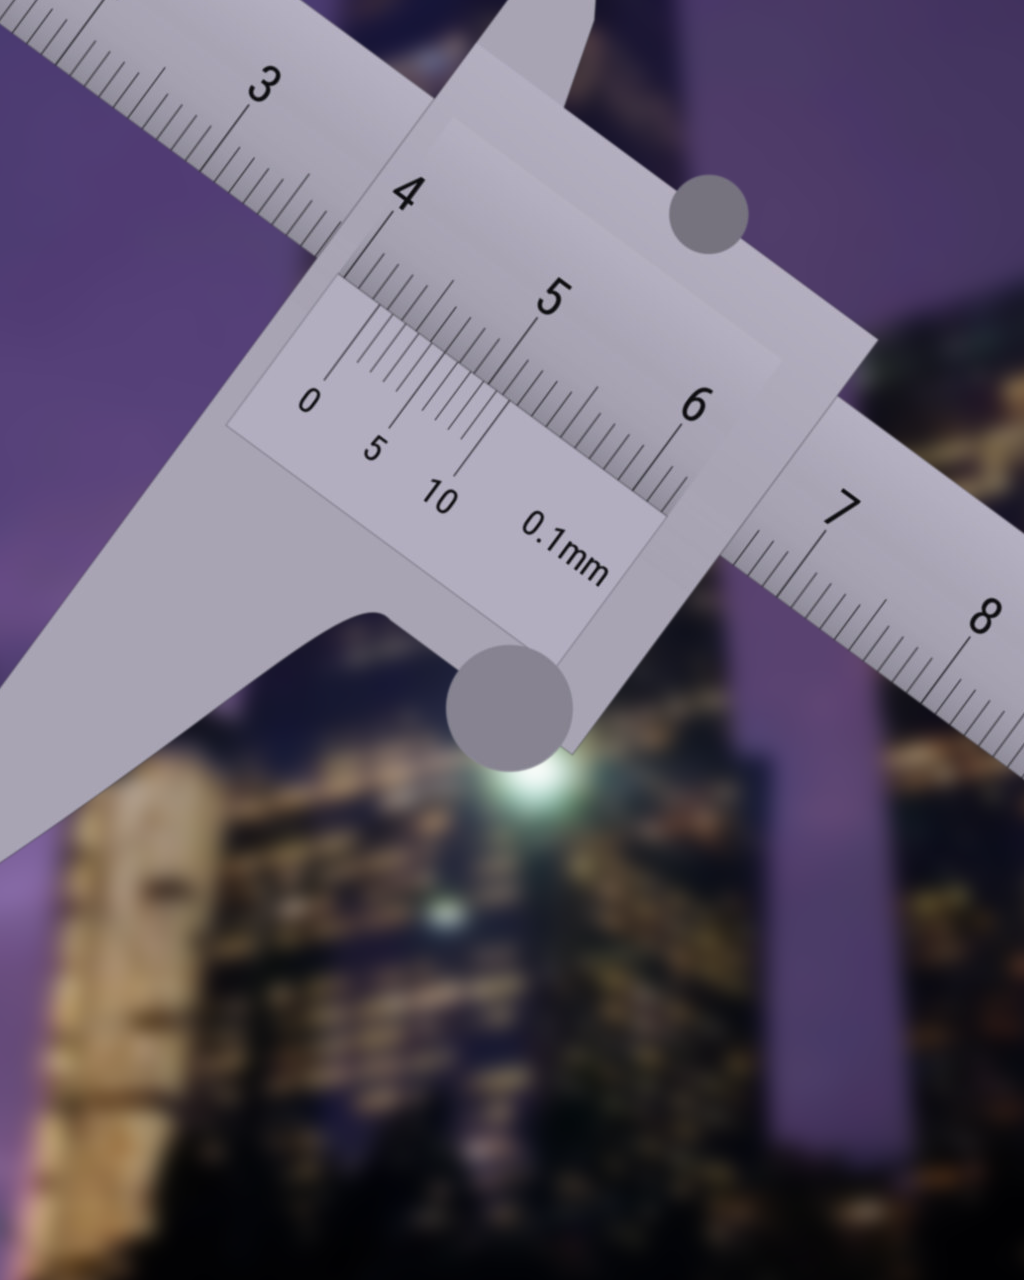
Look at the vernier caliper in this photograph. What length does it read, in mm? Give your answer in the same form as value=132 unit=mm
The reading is value=42.5 unit=mm
